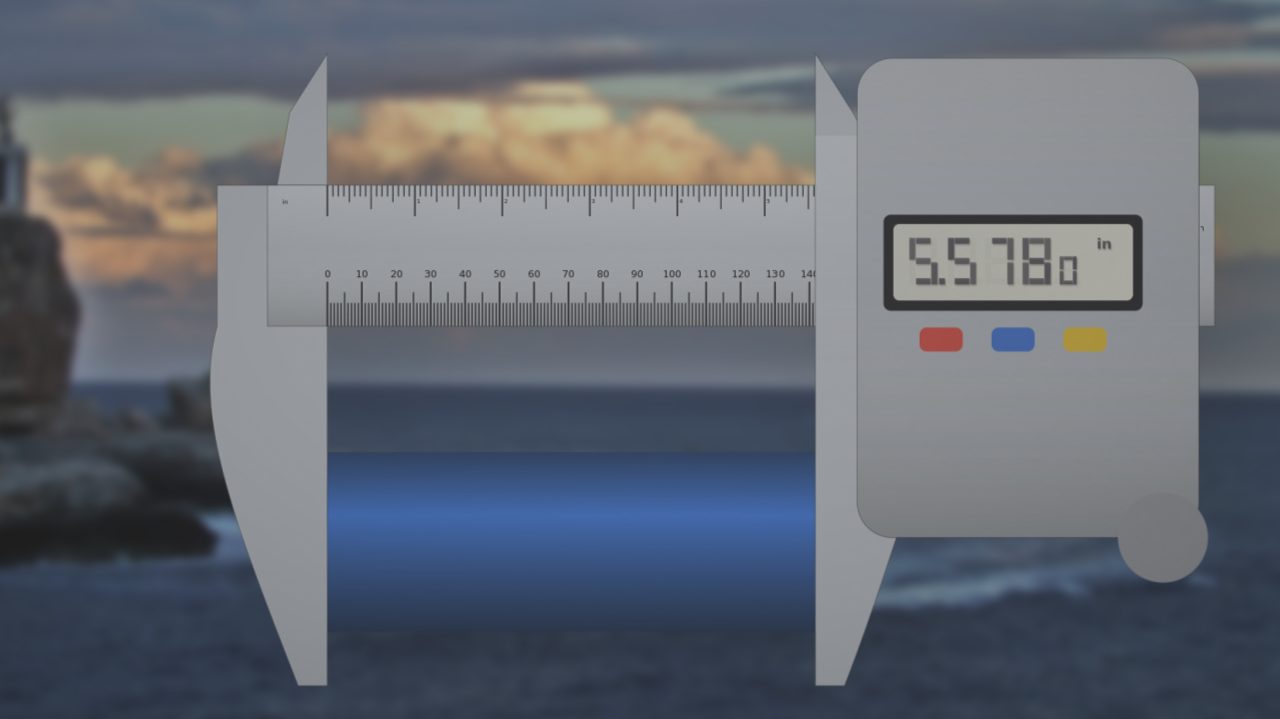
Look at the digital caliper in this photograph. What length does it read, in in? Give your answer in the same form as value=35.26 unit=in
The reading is value=5.5780 unit=in
